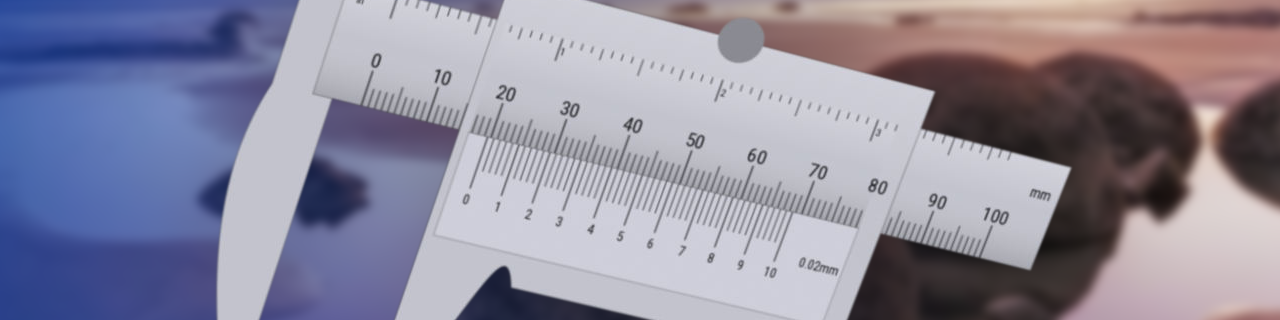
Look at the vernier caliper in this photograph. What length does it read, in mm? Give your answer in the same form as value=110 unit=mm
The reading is value=19.5 unit=mm
